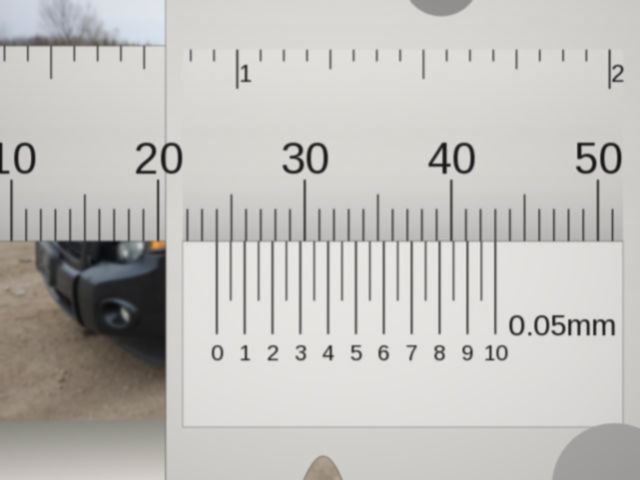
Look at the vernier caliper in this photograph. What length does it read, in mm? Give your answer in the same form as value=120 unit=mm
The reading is value=24.0 unit=mm
